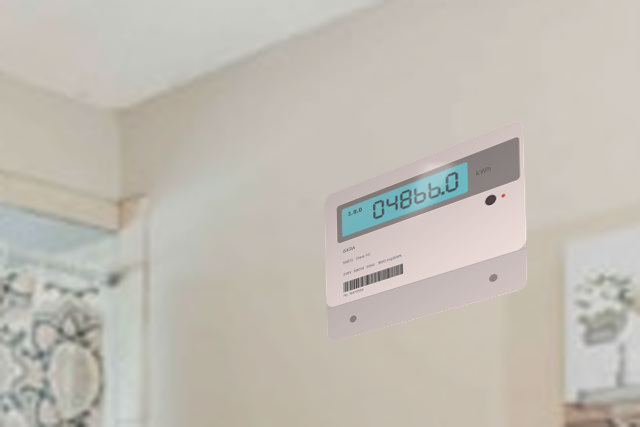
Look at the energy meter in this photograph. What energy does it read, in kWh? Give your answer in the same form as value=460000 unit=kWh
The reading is value=4866.0 unit=kWh
